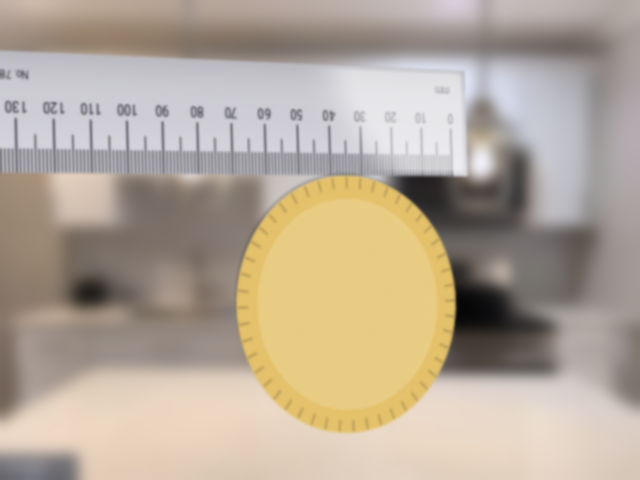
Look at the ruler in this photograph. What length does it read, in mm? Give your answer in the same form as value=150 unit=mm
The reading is value=70 unit=mm
